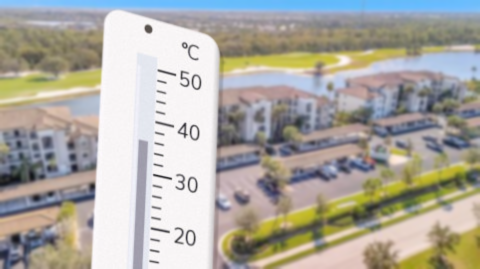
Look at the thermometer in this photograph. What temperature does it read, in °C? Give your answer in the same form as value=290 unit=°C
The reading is value=36 unit=°C
